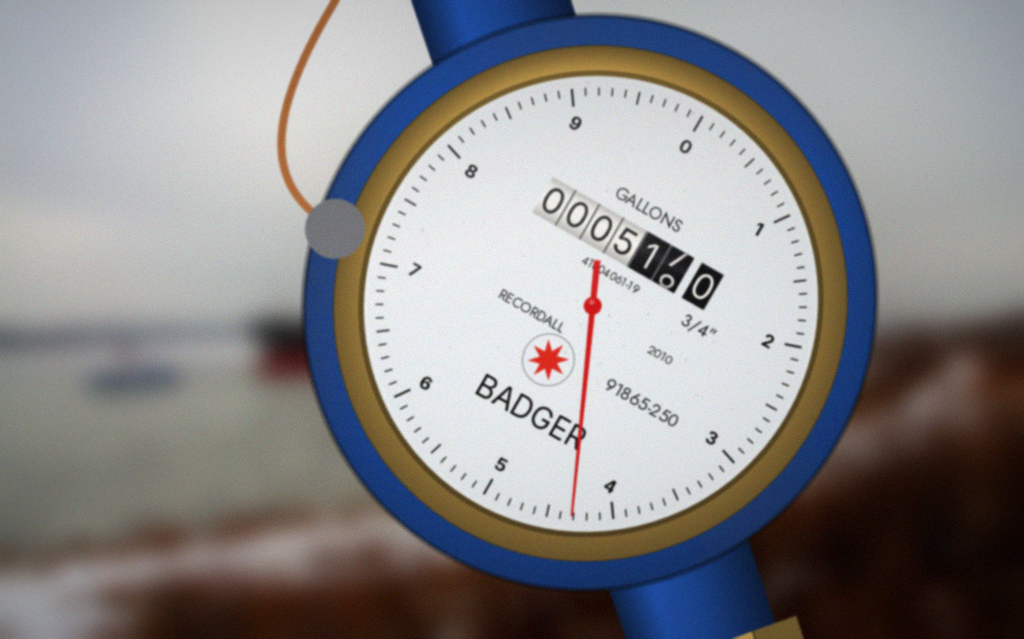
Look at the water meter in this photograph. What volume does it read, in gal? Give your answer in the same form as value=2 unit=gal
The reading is value=5174.3 unit=gal
